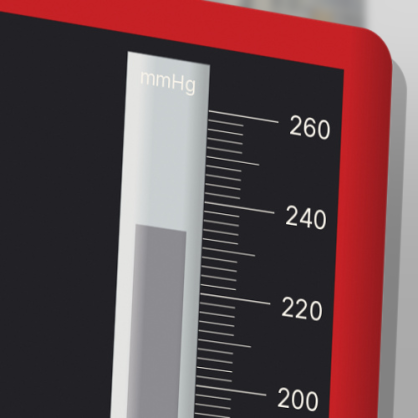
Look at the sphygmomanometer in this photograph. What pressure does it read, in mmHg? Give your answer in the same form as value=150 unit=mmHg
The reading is value=233 unit=mmHg
